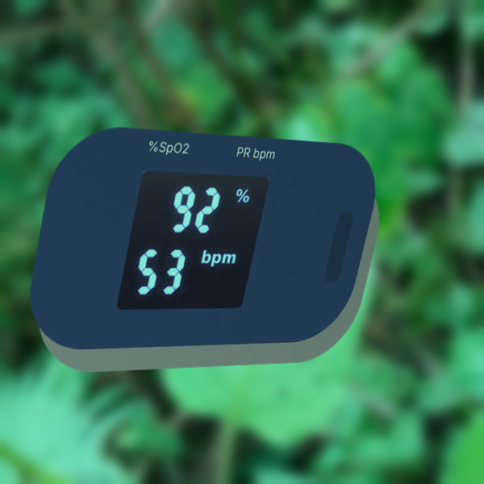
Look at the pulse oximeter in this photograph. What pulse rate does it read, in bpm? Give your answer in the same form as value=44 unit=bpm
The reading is value=53 unit=bpm
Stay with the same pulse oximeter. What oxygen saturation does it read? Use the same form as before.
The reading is value=92 unit=%
